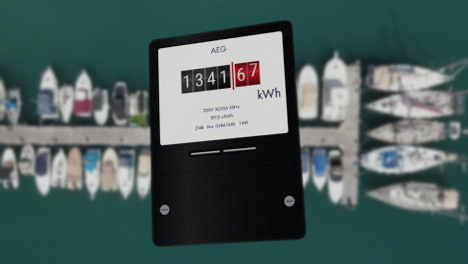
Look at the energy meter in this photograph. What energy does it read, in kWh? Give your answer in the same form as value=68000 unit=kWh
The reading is value=1341.67 unit=kWh
